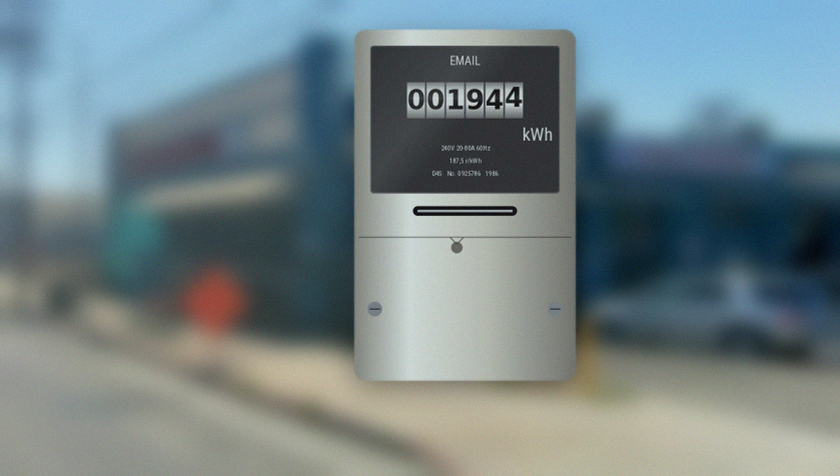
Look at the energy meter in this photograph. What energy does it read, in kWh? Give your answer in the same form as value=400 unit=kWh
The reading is value=1944 unit=kWh
